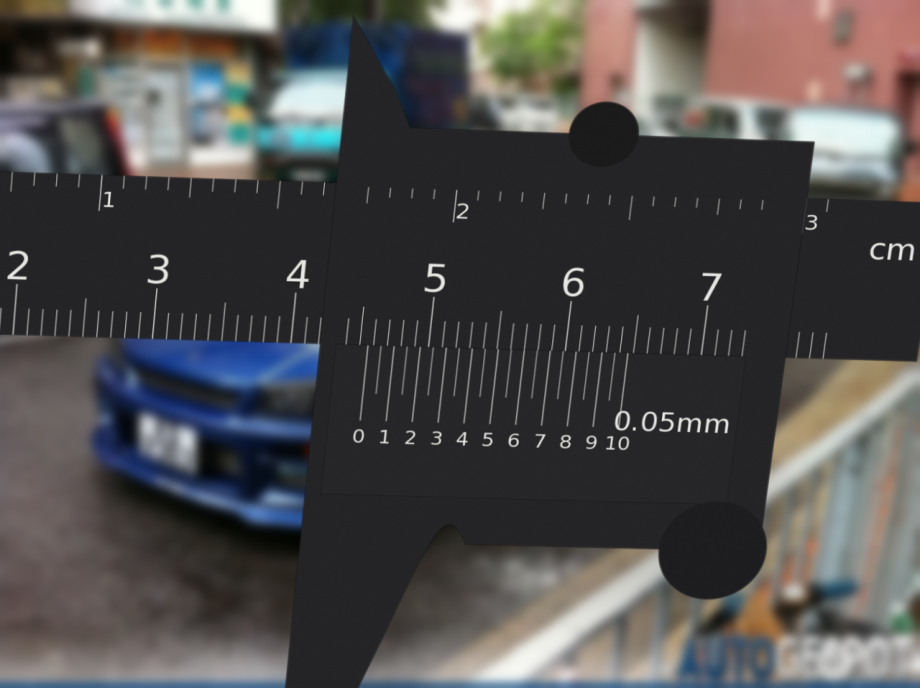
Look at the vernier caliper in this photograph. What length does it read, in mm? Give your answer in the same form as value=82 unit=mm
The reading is value=45.6 unit=mm
